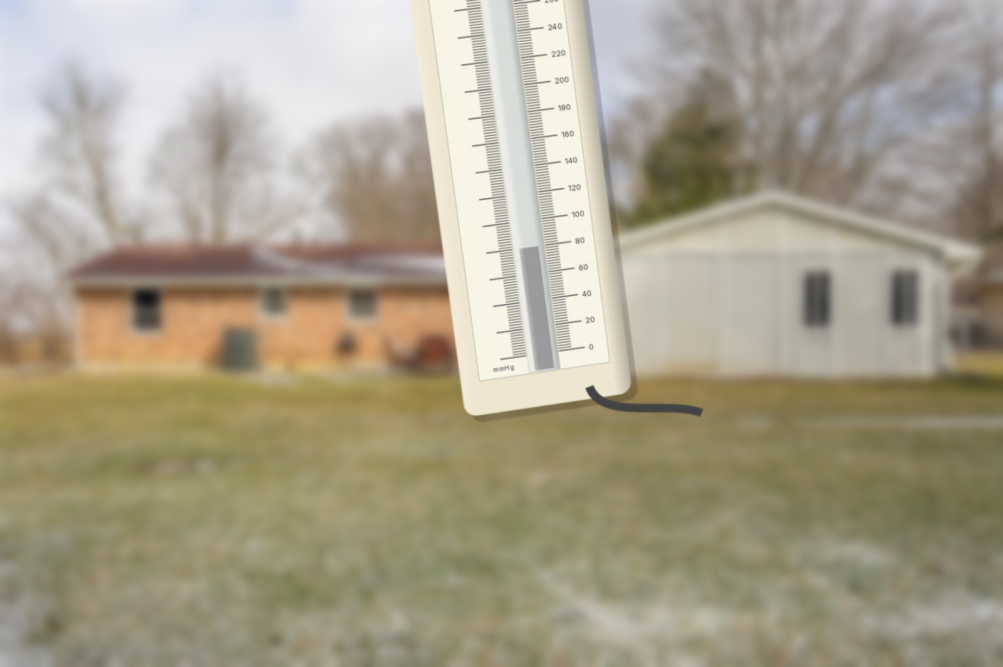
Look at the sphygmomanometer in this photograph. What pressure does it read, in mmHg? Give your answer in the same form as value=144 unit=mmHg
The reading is value=80 unit=mmHg
